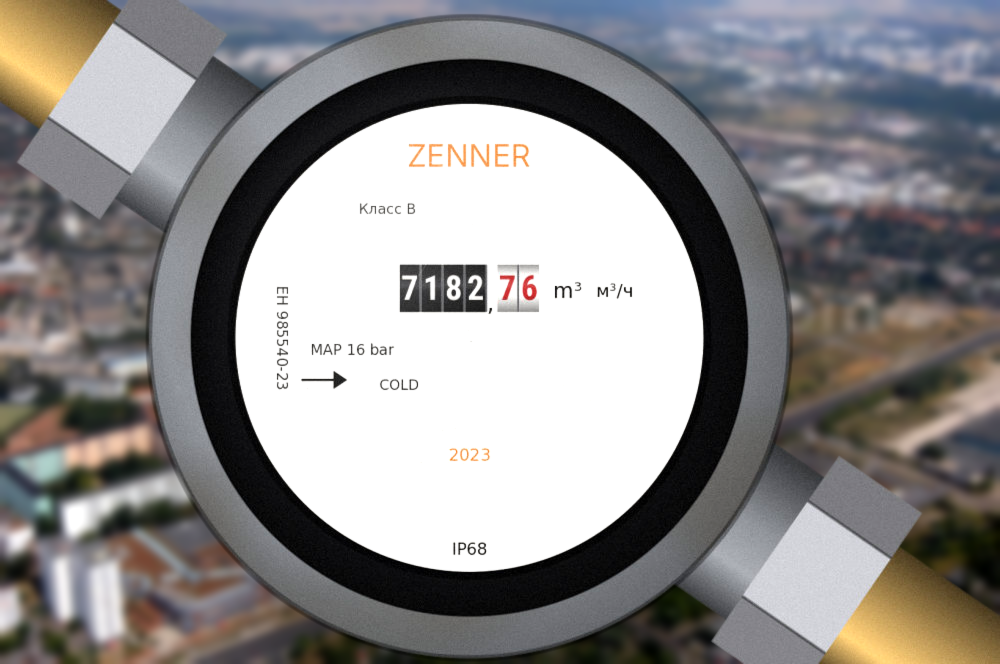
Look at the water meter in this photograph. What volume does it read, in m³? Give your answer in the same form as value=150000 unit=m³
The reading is value=7182.76 unit=m³
